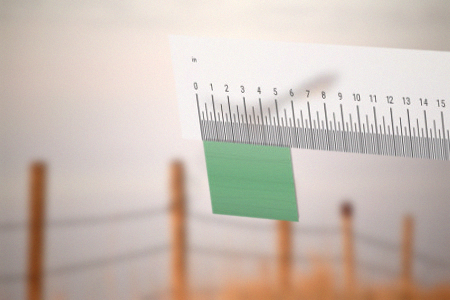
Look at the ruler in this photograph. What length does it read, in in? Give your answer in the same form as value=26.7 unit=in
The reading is value=5.5 unit=in
